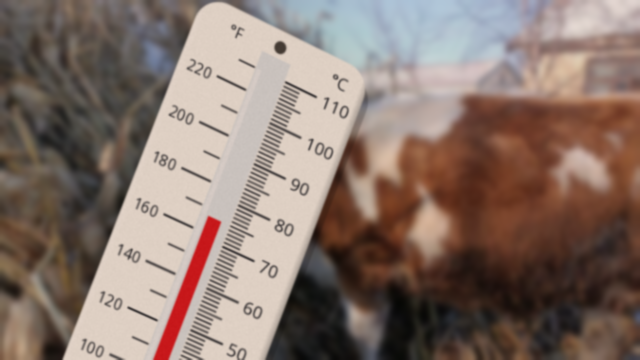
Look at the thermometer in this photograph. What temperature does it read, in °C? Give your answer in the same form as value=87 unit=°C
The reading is value=75 unit=°C
